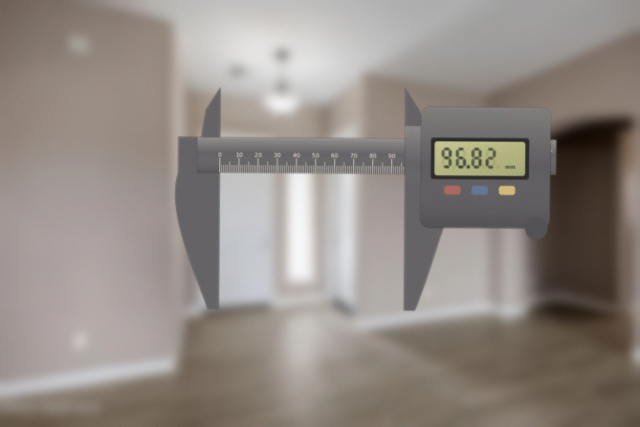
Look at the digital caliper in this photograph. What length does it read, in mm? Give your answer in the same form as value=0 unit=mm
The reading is value=96.82 unit=mm
